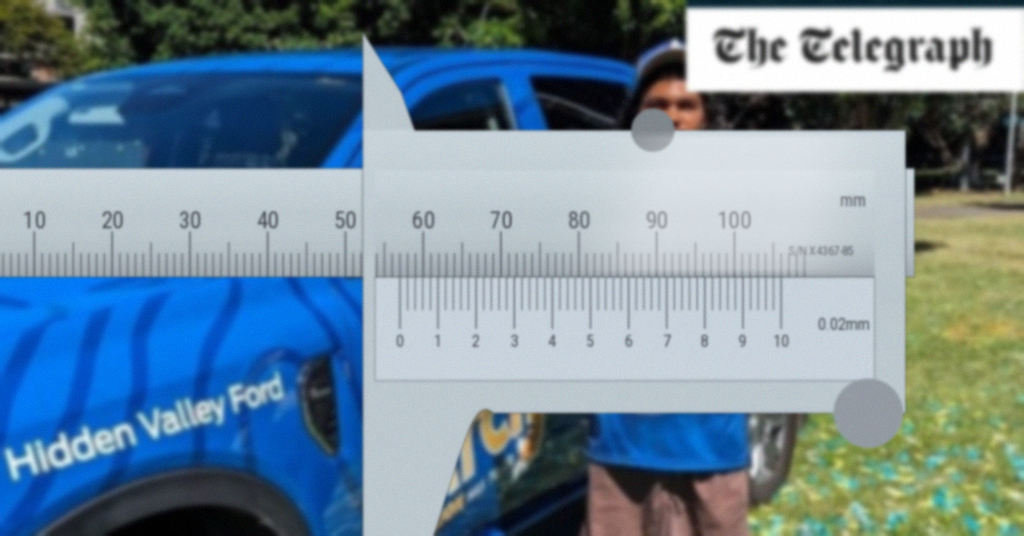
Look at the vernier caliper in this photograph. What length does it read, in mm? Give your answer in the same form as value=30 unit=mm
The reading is value=57.0 unit=mm
